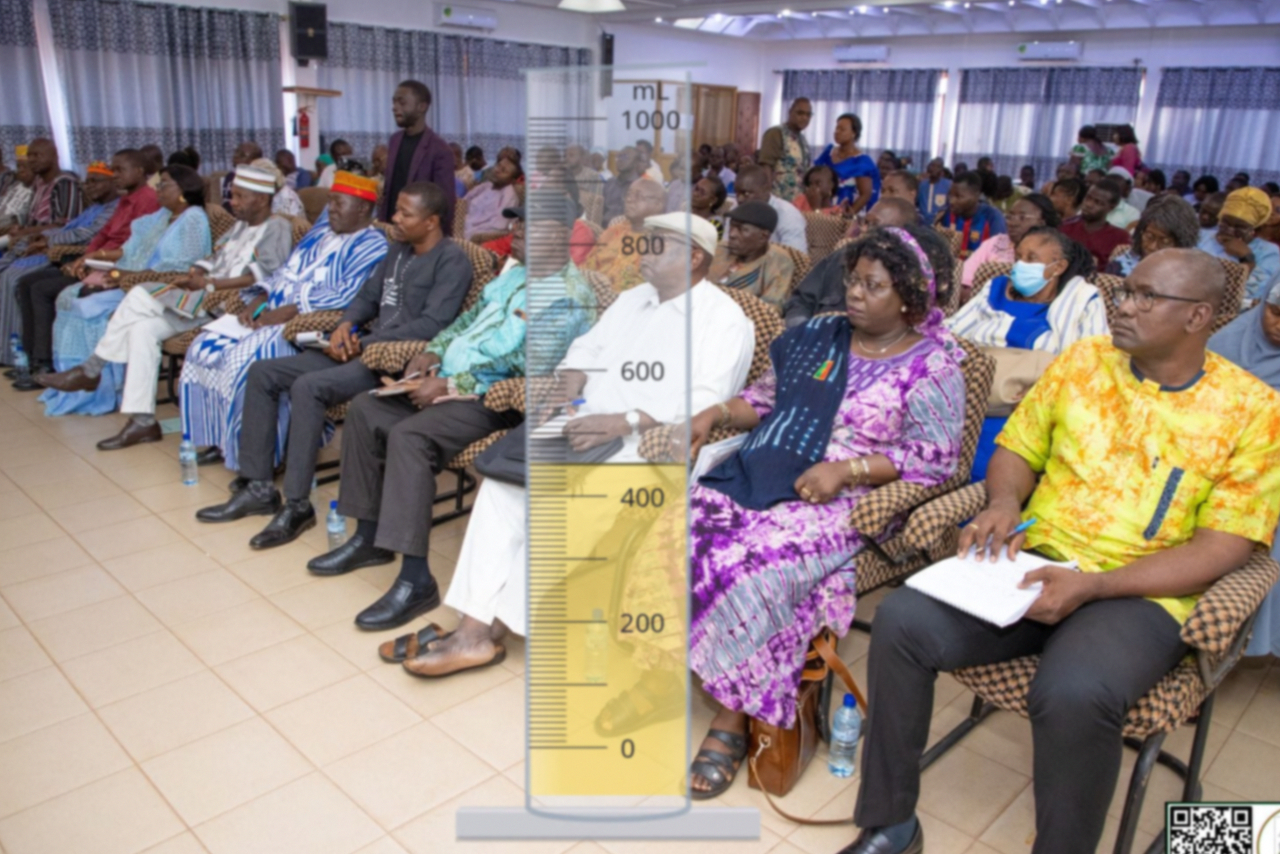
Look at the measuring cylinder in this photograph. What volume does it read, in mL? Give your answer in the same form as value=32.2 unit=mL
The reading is value=450 unit=mL
